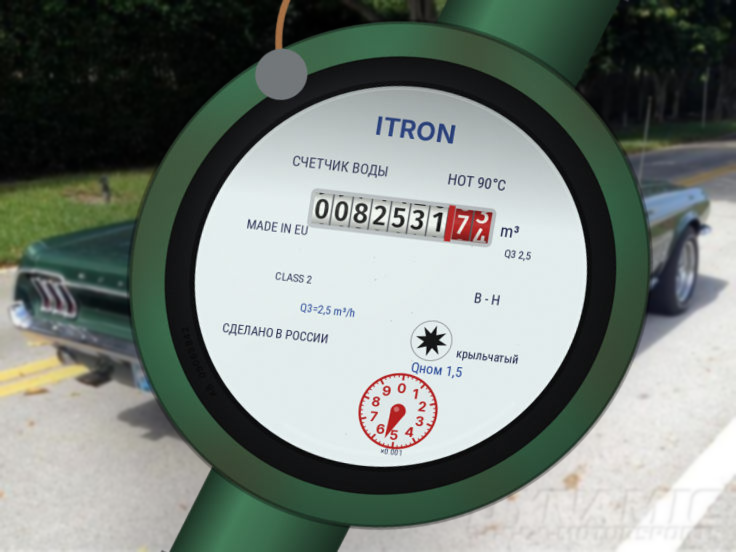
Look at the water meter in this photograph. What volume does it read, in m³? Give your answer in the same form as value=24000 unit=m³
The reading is value=82531.735 unit=m³
